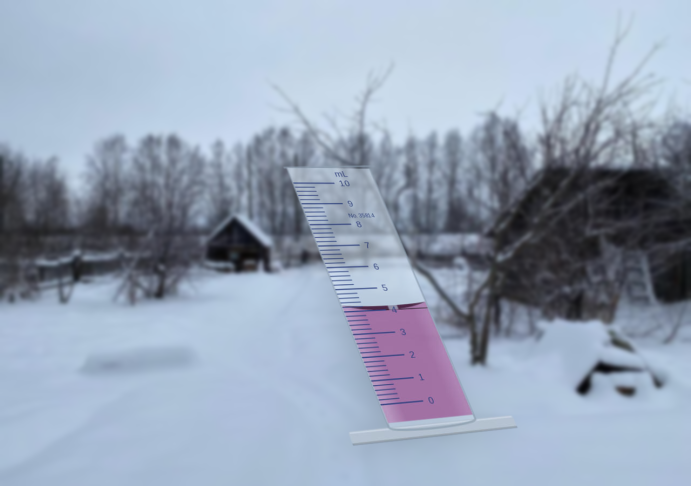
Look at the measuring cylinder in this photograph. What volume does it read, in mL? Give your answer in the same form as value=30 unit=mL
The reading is value=4 unit=mL
